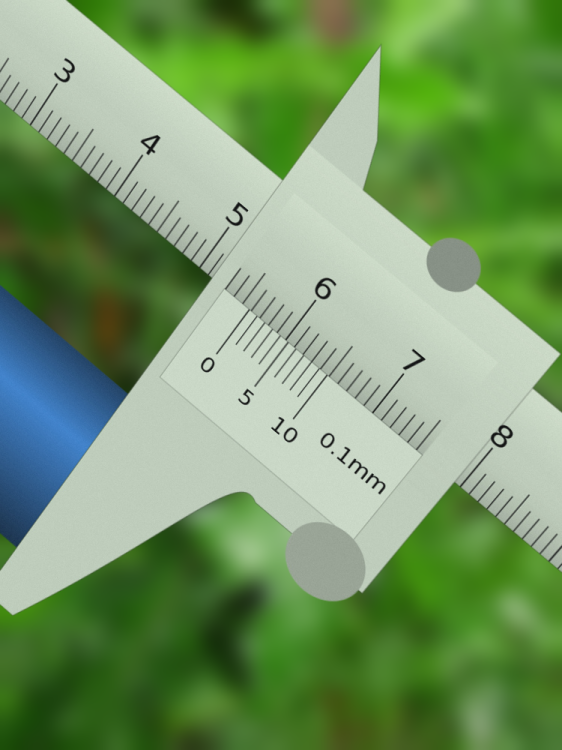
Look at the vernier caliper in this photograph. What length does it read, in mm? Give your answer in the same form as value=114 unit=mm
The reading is value=55.8 unit=mm
